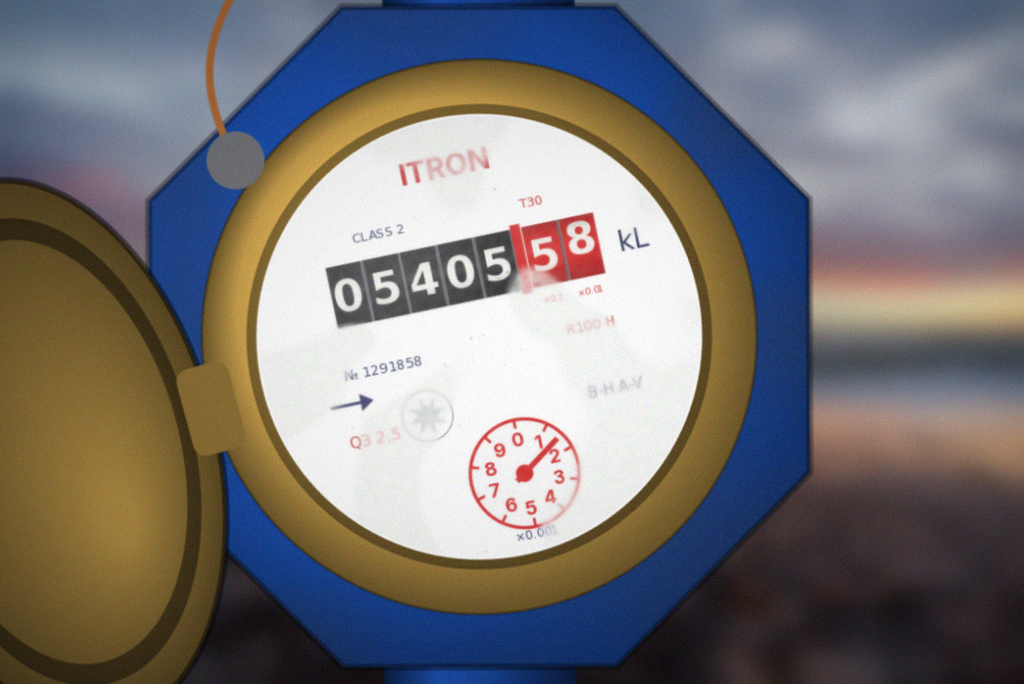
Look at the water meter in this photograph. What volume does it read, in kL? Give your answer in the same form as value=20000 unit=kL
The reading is value=5405.581 unit=kL
